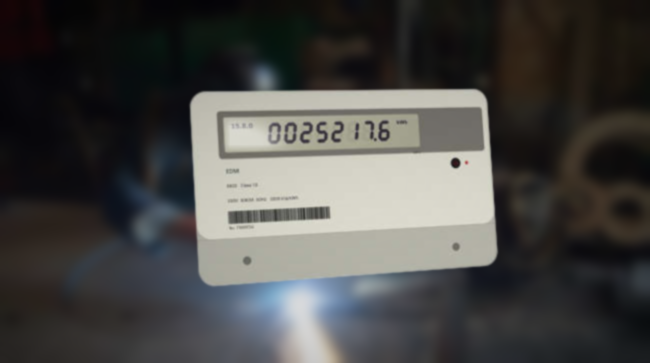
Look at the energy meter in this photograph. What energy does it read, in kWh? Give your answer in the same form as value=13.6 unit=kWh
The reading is value=25217.6 unit=kWh
